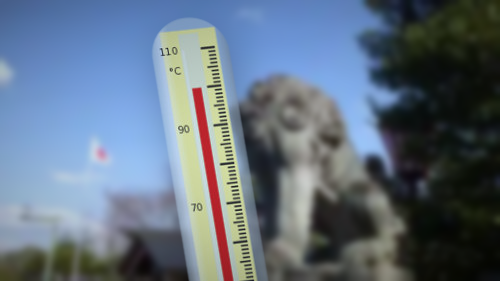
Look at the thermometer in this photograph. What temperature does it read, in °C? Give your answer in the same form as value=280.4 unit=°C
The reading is value=100 unit=°C
